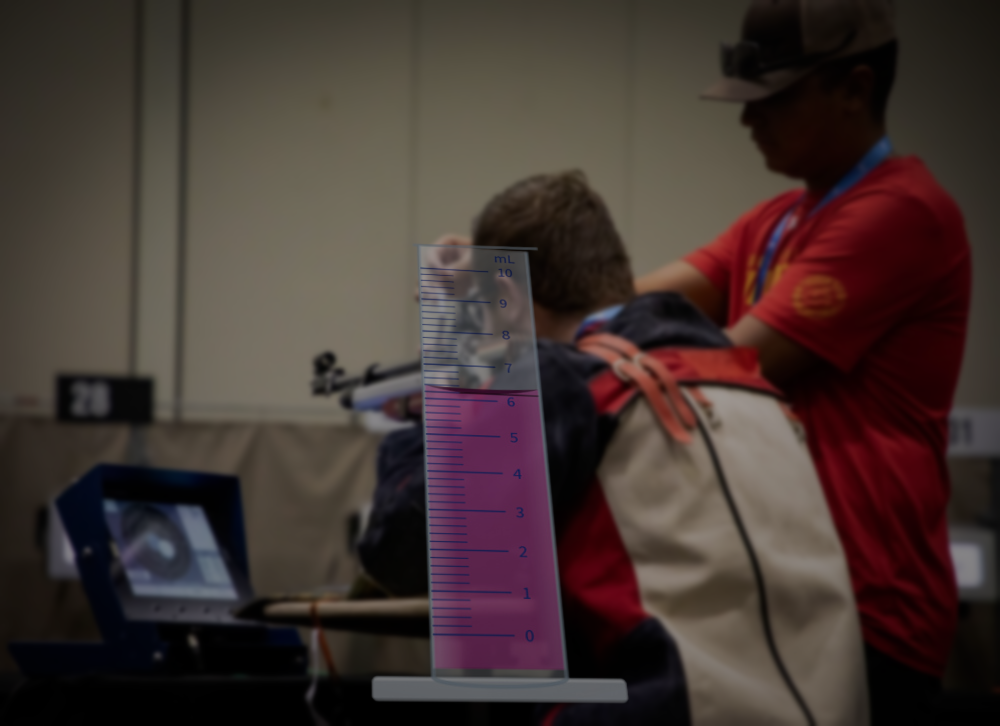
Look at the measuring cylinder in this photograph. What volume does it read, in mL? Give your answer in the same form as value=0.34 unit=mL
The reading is value=6.2 unit=mL
